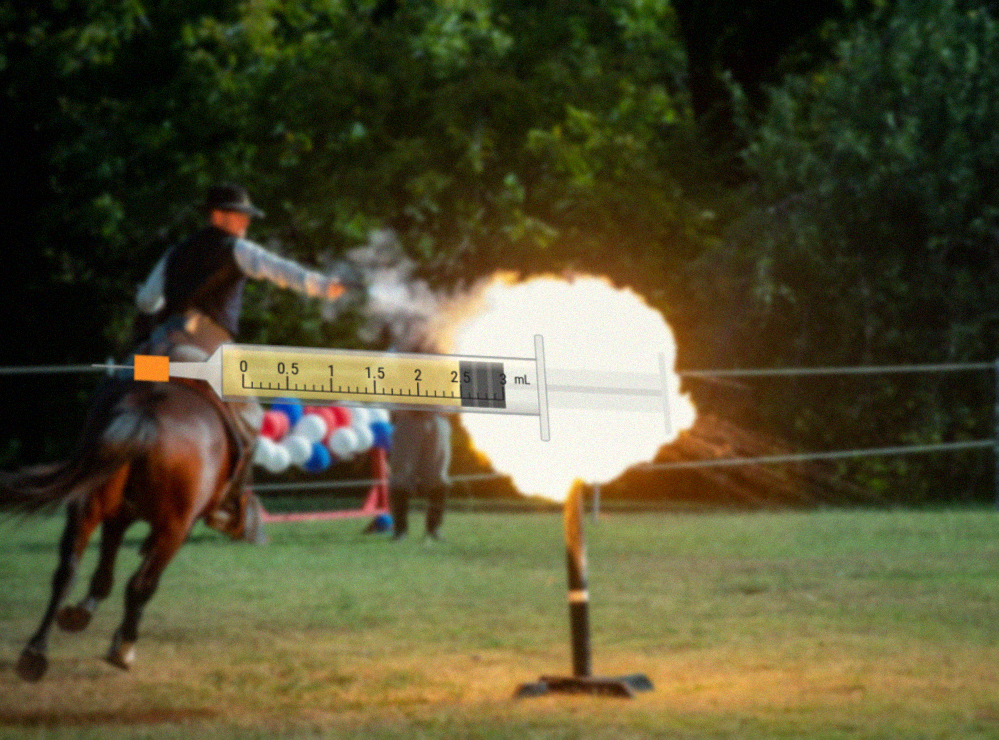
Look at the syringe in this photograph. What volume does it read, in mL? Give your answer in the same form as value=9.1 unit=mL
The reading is value=2.5 unit=mL
